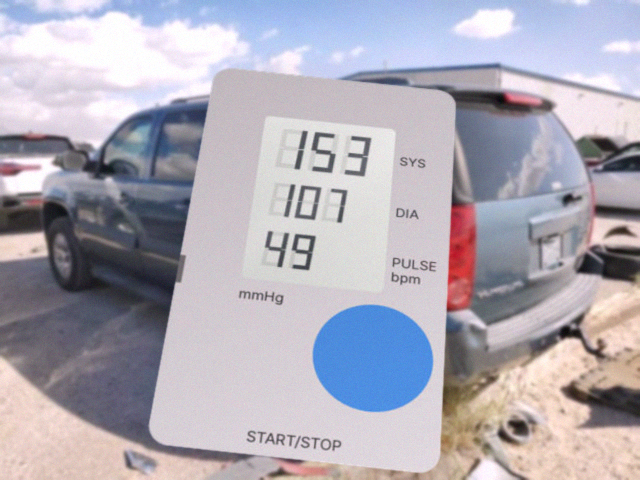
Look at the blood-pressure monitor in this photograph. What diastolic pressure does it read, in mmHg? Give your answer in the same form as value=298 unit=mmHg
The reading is value=107 unit=mmHg
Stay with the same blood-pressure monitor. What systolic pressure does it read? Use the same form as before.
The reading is value=153 unit=mmHg
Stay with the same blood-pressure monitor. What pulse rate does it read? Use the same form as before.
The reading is value=49 unit=bpm
